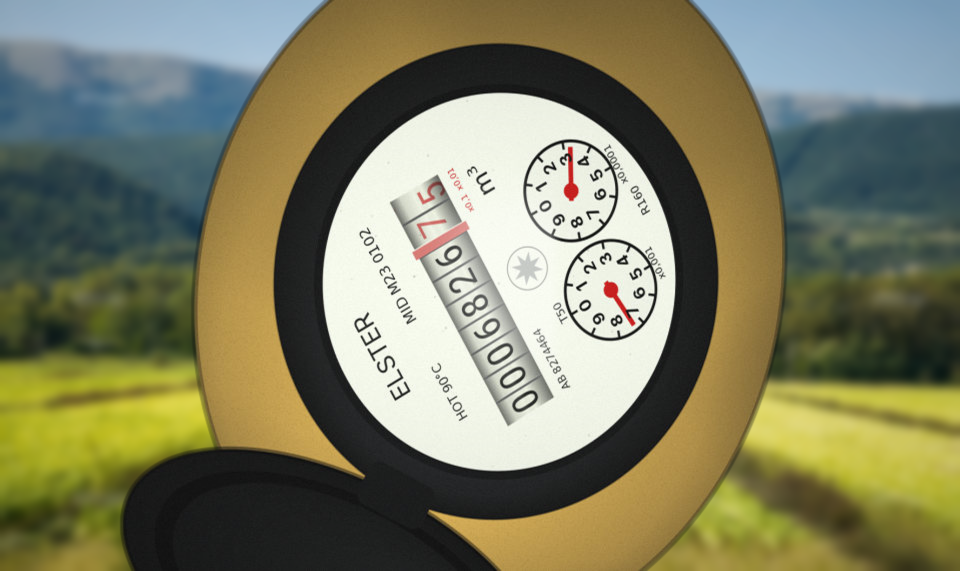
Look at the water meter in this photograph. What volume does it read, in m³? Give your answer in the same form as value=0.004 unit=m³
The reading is value=6826.7473 unit=m³
